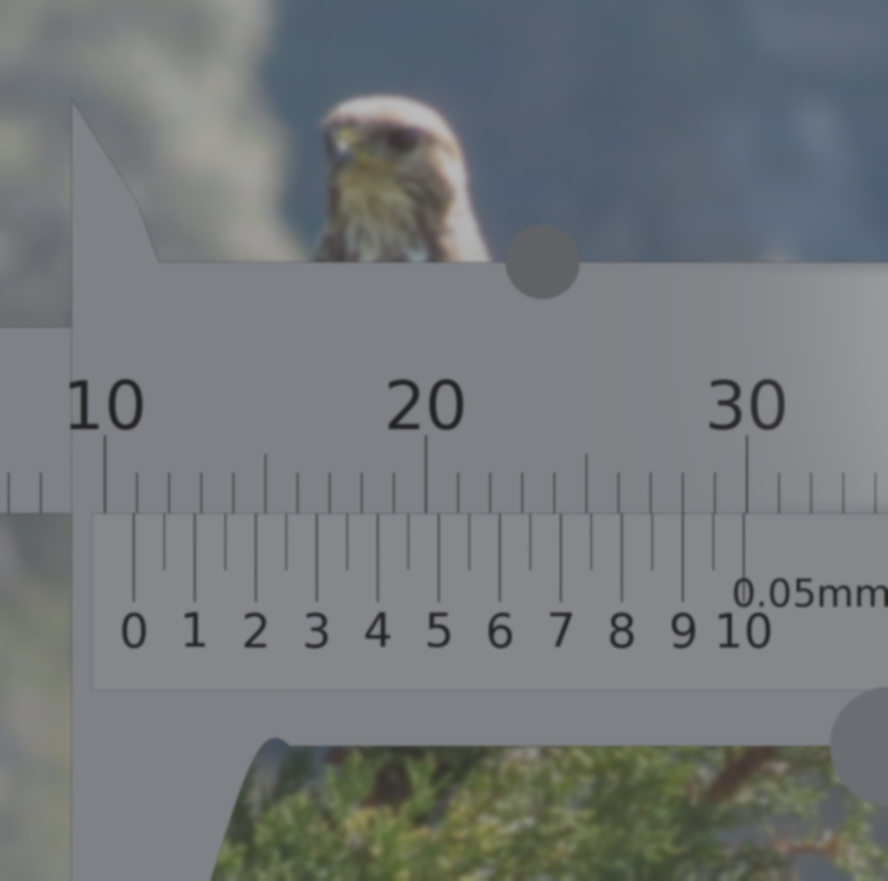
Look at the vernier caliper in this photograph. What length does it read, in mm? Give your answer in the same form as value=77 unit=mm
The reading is value=10.90 unit=mm
